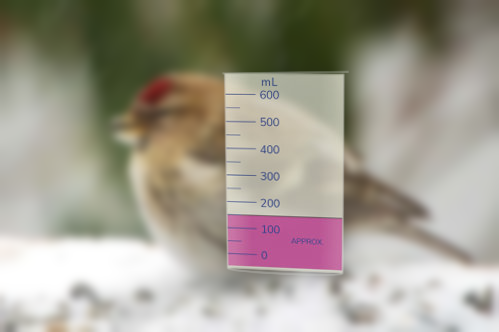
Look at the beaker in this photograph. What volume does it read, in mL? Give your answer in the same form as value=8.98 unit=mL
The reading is value=150 unit=mL
